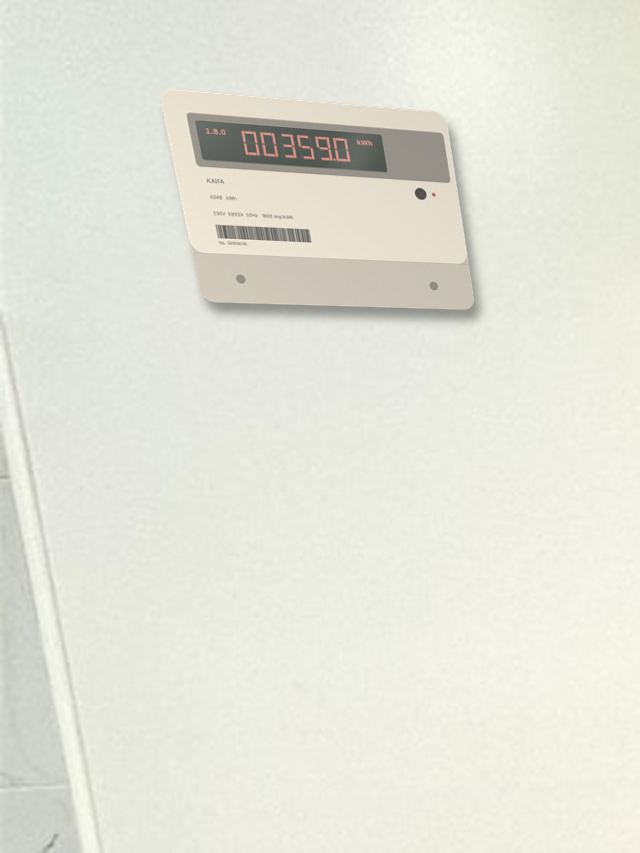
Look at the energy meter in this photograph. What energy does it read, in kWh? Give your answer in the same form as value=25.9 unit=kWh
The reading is value=359.0 unit=kWh
